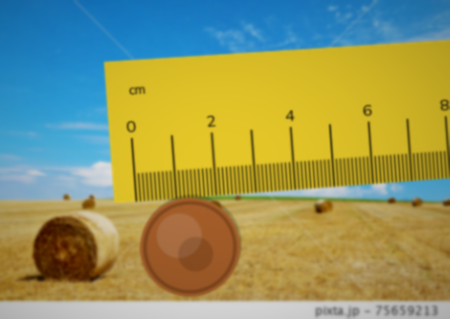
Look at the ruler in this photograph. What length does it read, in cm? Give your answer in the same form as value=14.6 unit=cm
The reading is value=2.5 unit=cm
